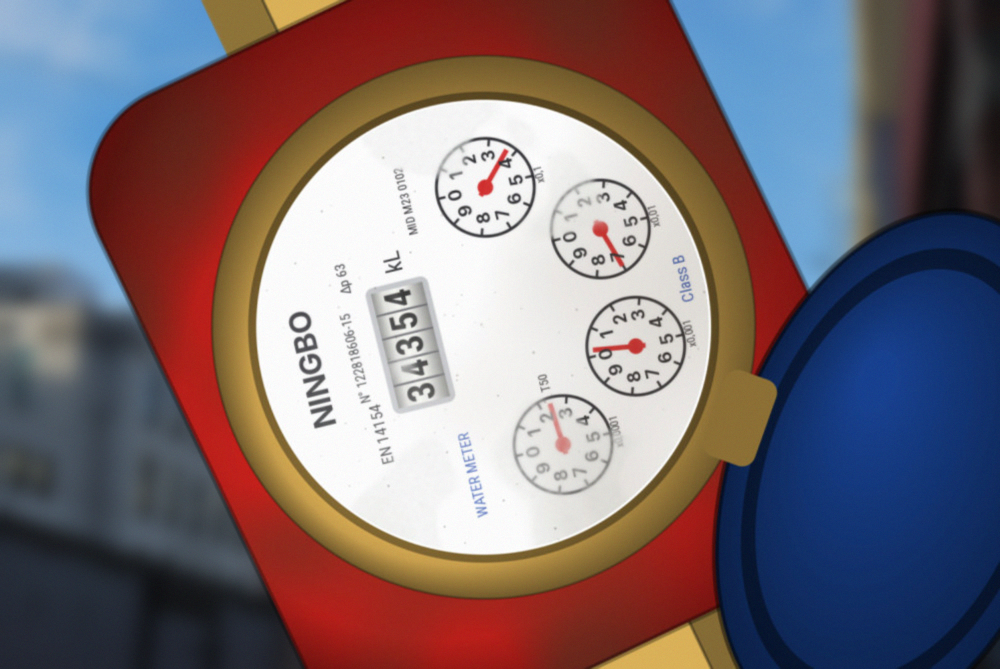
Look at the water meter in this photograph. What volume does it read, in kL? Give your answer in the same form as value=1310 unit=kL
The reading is value=34354.3702 unit=kL
